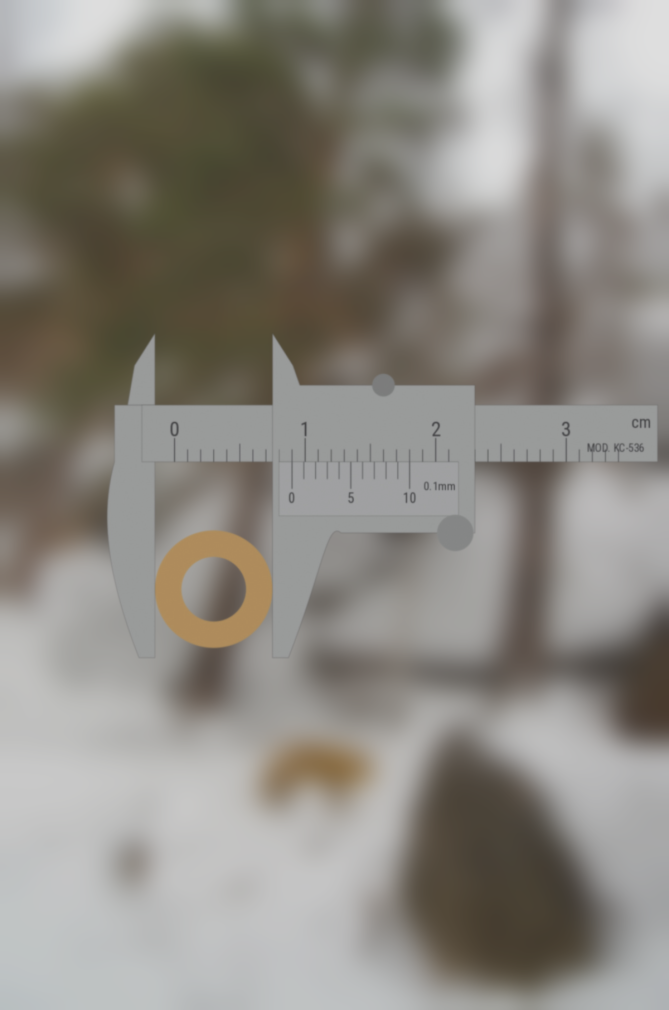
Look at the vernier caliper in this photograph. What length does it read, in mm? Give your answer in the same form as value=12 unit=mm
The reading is value=9.0 unit=mm
